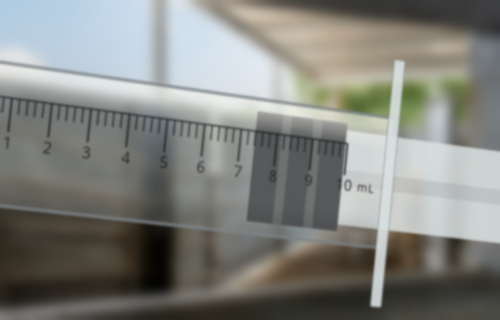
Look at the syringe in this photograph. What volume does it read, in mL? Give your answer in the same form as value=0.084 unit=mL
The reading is value=7.4 unit=mL
